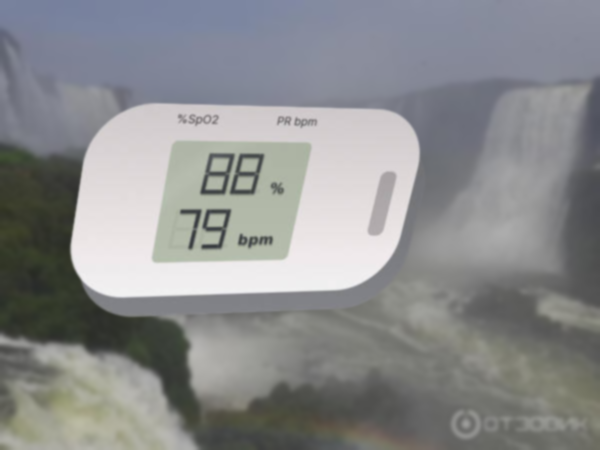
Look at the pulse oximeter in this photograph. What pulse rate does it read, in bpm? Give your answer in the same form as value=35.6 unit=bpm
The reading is value=79 unit=bpm
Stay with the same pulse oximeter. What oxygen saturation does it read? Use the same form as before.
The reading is value=88 unit=%
